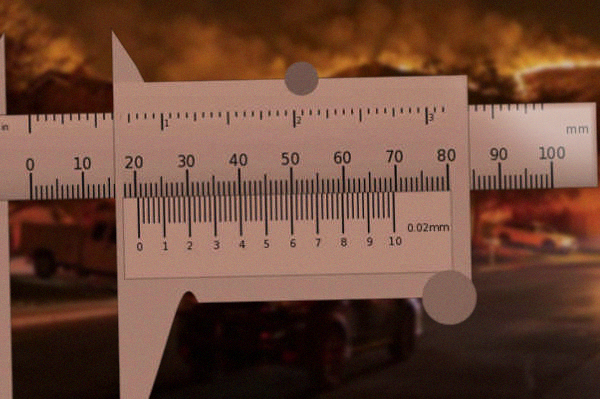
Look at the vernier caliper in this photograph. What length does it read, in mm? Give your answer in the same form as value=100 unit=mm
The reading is value=20.5 unit=mm
